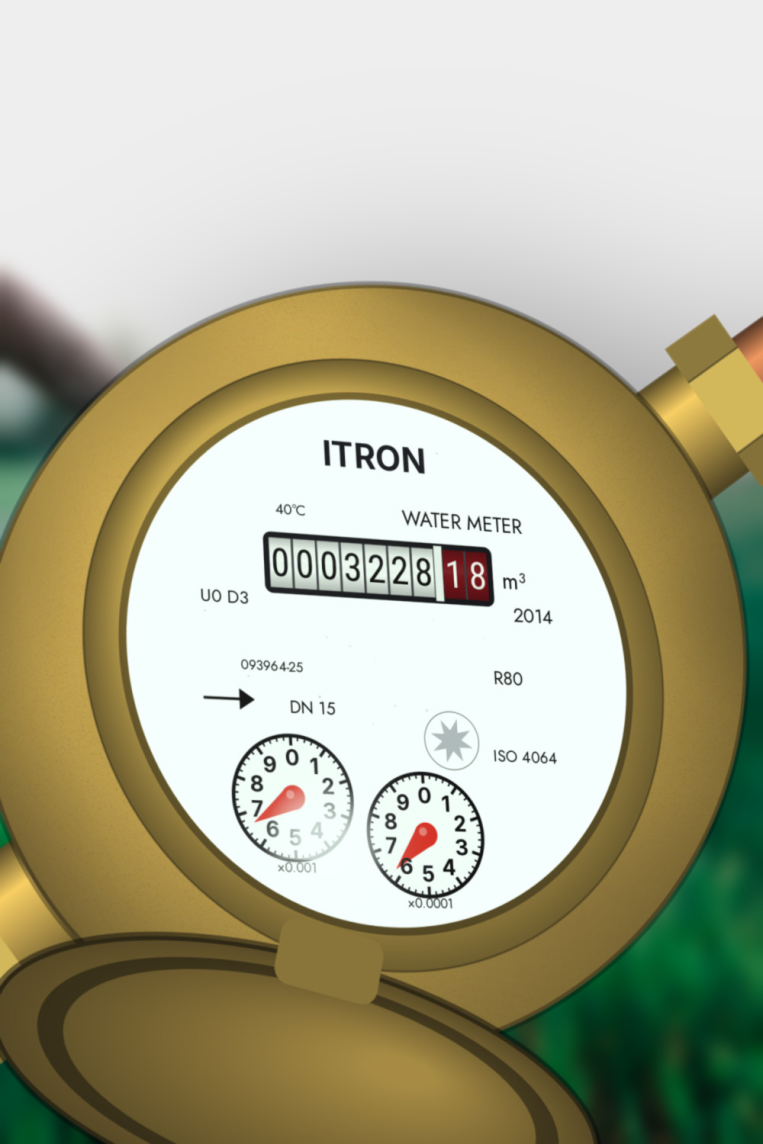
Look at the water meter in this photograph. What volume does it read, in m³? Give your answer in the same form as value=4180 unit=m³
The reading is value=3228.1866 unit=m³
